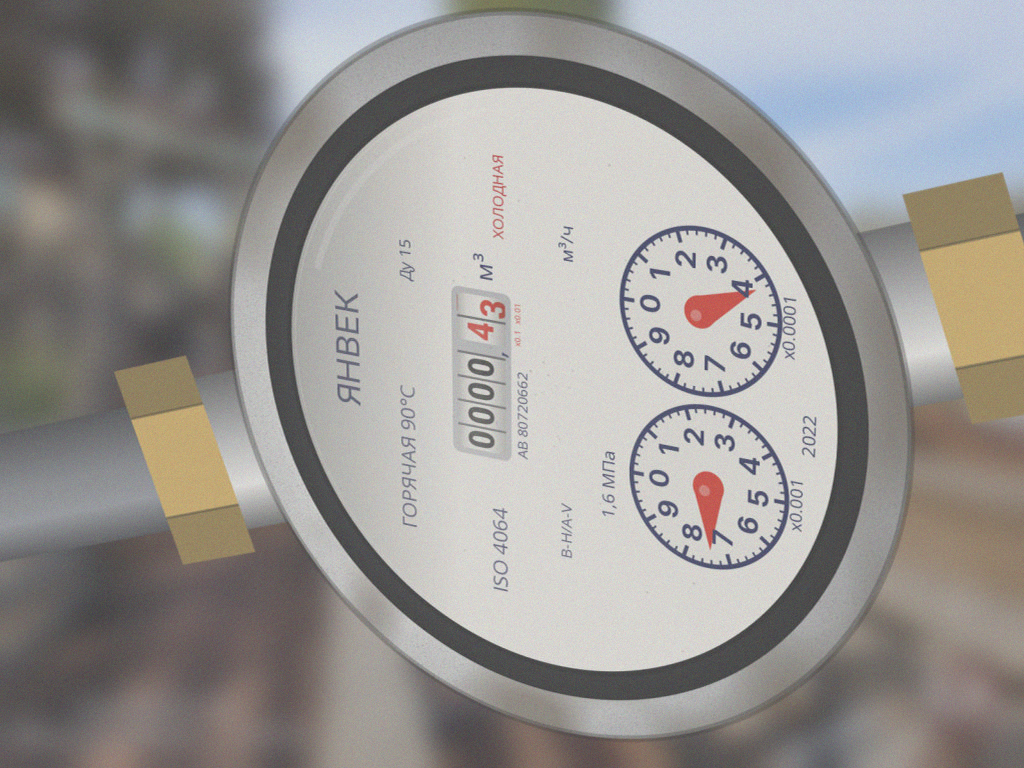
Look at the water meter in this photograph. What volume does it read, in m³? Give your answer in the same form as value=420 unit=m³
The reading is value=0.4274 unit=m³
